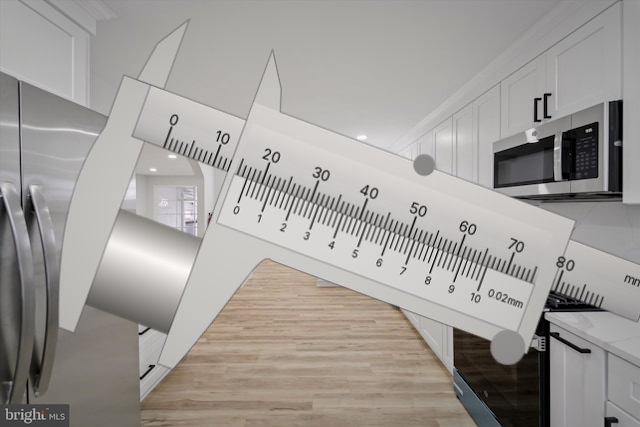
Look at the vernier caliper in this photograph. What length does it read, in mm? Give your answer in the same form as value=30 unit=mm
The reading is value=17.0 unit=mm
